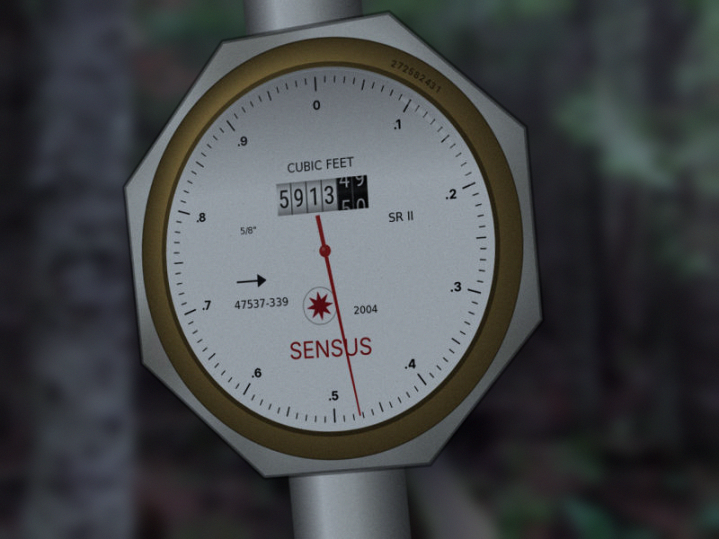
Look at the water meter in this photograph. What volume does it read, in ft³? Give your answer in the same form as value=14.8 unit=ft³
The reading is value=591349.47 unit=ft³
